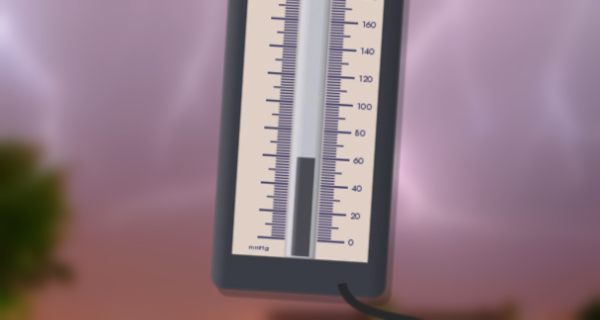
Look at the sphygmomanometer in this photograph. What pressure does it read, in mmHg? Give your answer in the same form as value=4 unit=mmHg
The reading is value=60 unit=mmHg
